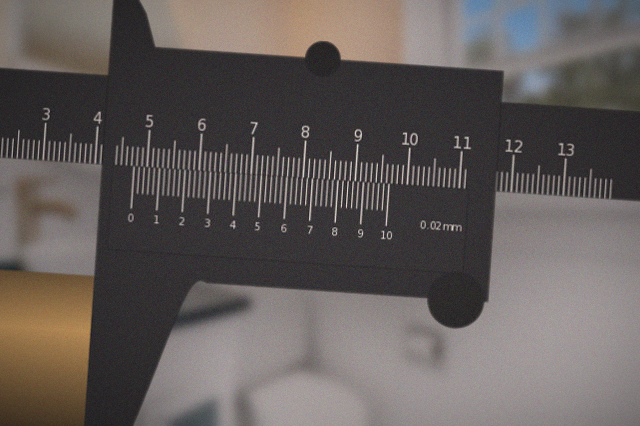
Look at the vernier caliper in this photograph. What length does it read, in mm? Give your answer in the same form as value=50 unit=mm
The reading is value=47.5 unit=mm
